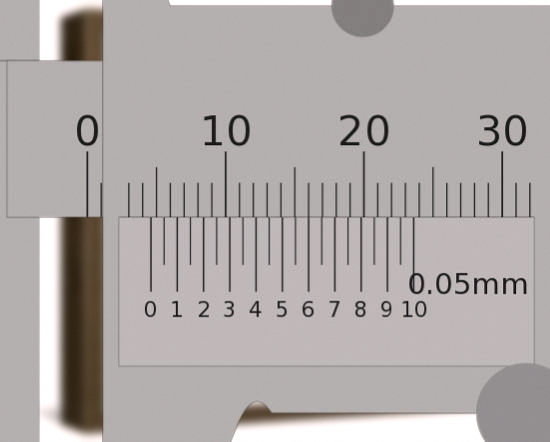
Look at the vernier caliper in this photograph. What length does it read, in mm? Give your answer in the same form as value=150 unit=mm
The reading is value=4.6 unit=mm
